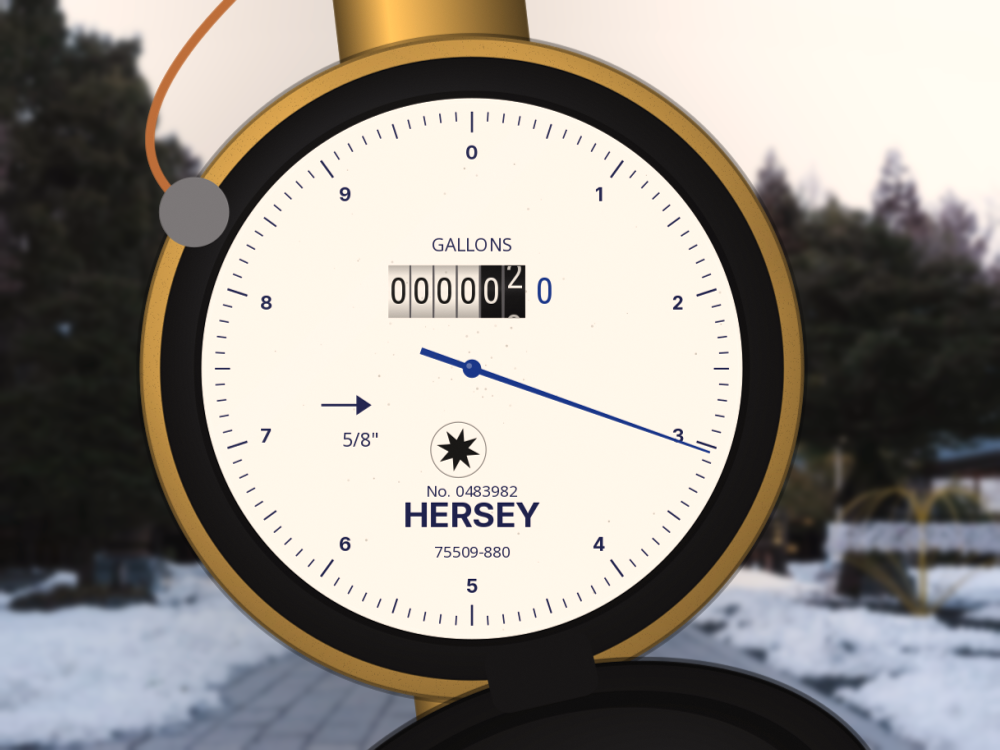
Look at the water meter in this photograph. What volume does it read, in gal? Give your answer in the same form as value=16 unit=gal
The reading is value=23.0 unit=gal
